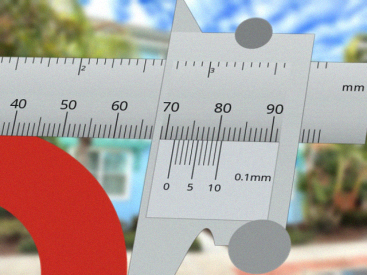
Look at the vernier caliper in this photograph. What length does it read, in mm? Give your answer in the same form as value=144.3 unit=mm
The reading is value=71.8 unit=mm
